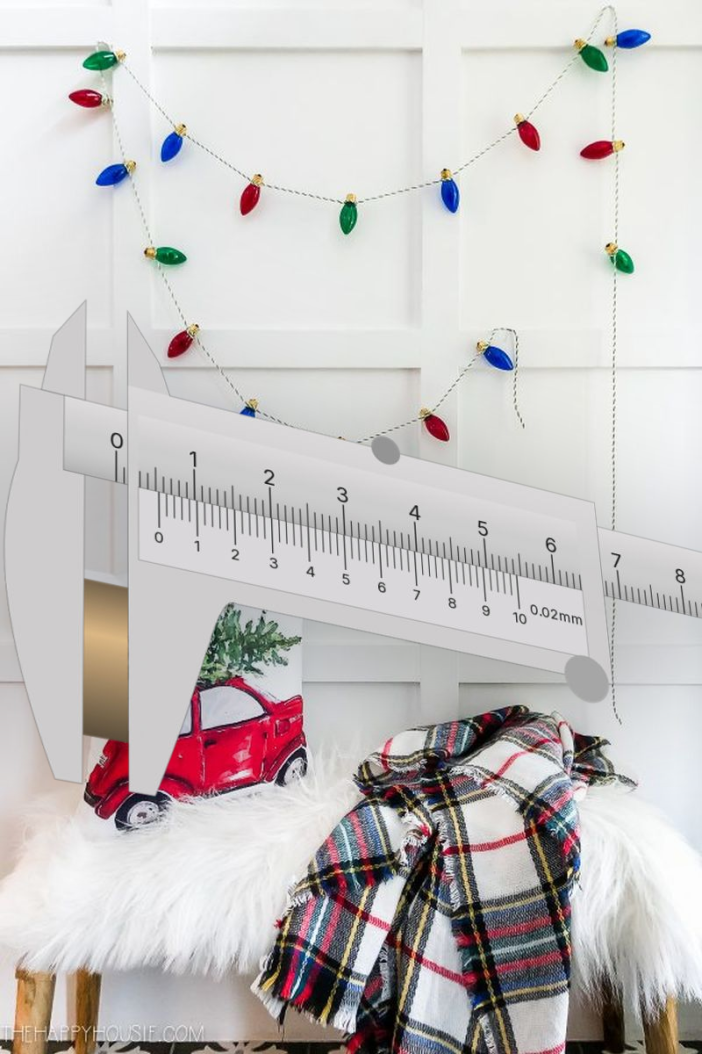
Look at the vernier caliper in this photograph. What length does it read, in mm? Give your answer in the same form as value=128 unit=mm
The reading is value=5.4 unit=mm
